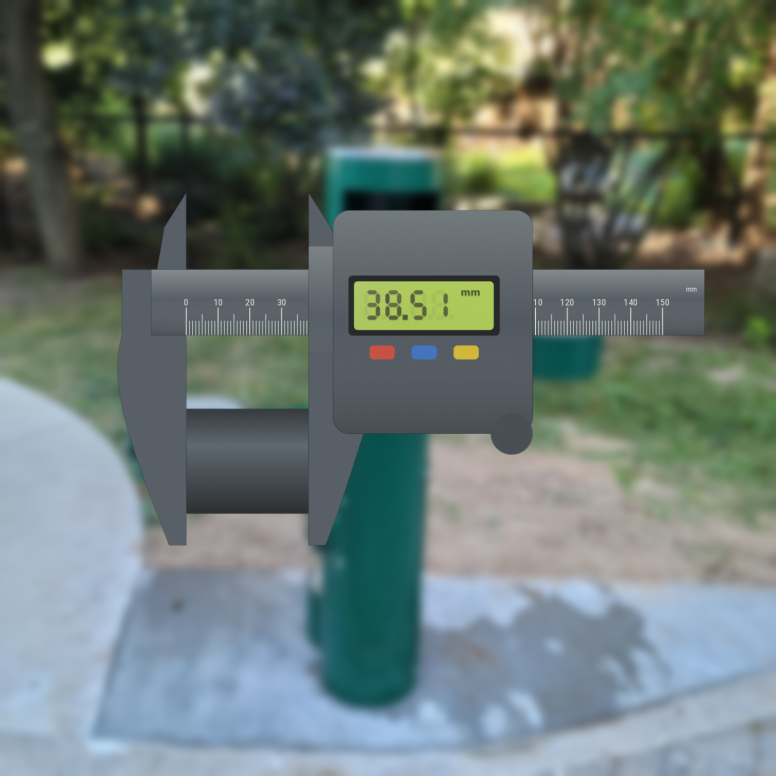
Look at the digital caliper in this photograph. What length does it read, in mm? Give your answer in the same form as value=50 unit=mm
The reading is value=38.51 unit=mm
